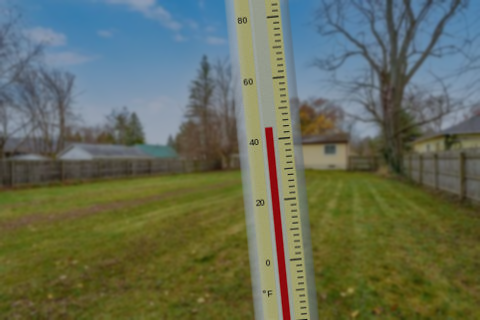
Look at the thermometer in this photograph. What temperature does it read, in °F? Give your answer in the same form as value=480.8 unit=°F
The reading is value=44 unit=°F
